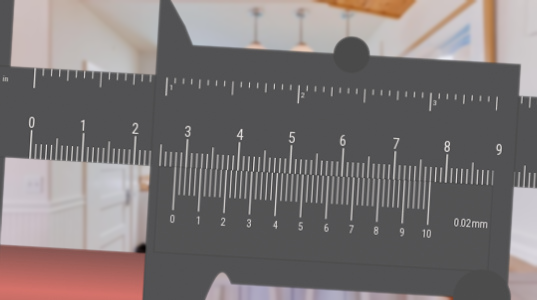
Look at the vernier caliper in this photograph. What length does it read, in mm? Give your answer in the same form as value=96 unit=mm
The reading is value=28.0 unit=mm
